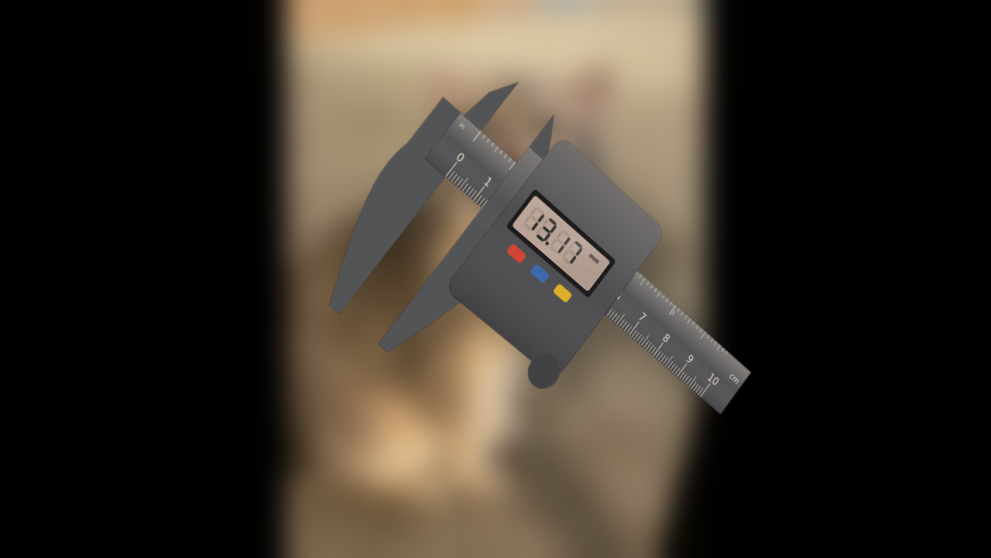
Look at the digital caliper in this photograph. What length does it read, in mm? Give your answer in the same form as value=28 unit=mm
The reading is value=13.17 unit=mm
